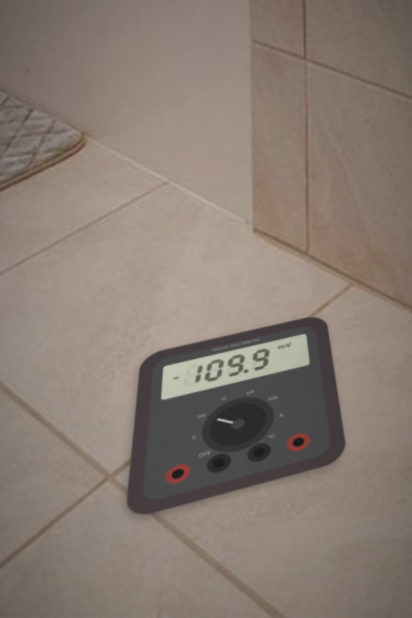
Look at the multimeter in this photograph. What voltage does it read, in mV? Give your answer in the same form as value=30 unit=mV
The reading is value=-109.9 unit=mV
